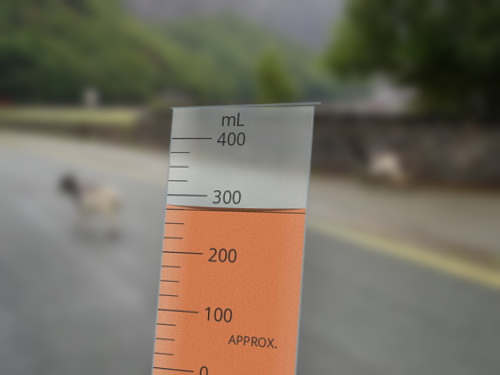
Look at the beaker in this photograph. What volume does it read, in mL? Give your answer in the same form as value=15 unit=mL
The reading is value=275 unit=mL
